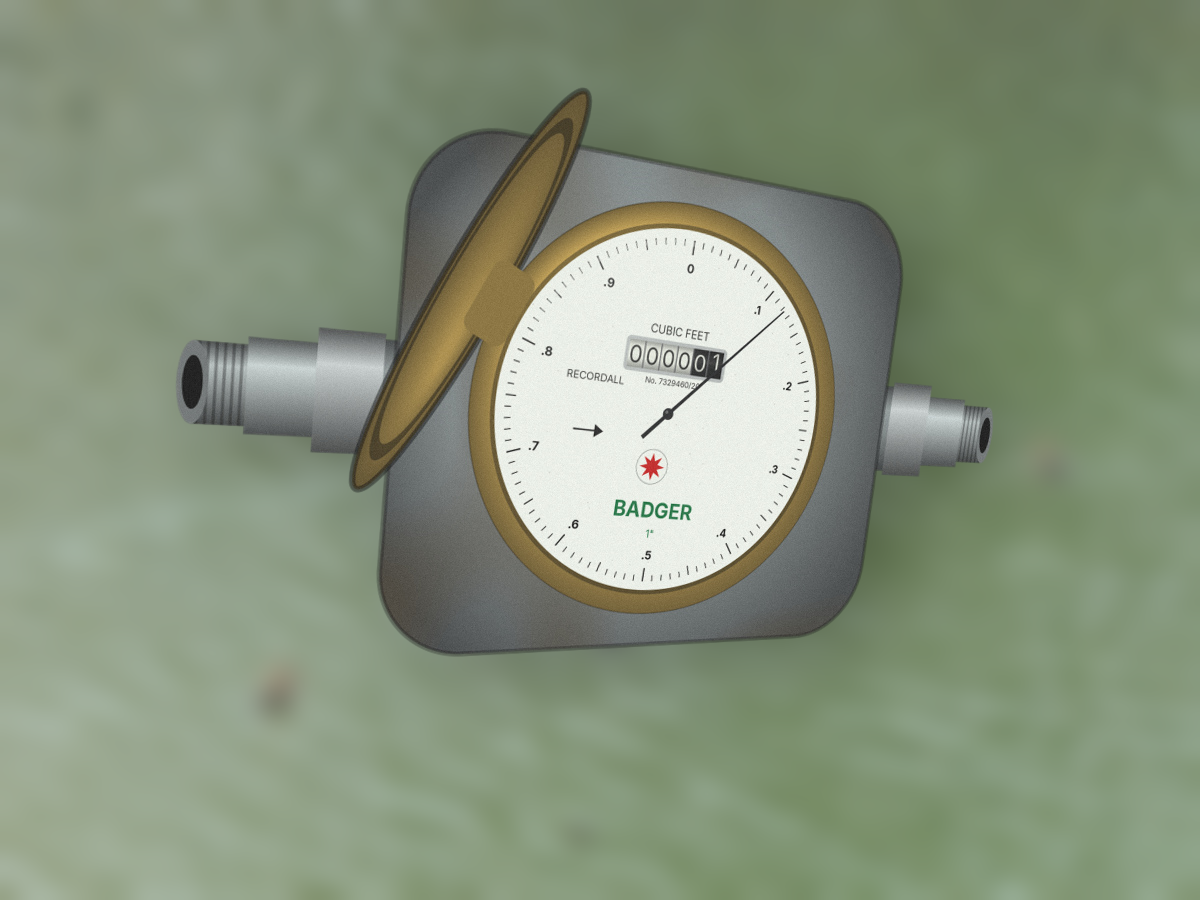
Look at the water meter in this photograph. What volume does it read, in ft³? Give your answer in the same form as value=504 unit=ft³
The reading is value=1.12 unit=ft³
